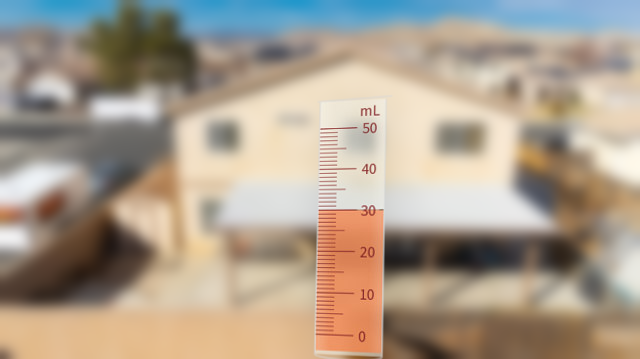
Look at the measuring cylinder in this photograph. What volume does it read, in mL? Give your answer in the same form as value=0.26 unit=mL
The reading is value=30 unit=mL
